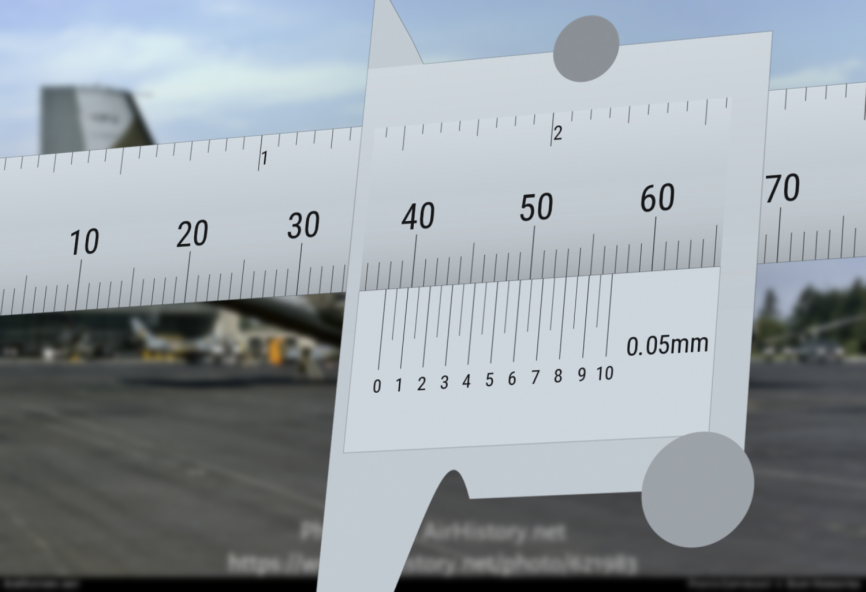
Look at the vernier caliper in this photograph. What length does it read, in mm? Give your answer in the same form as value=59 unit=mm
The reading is value=37.8 unit=mm
